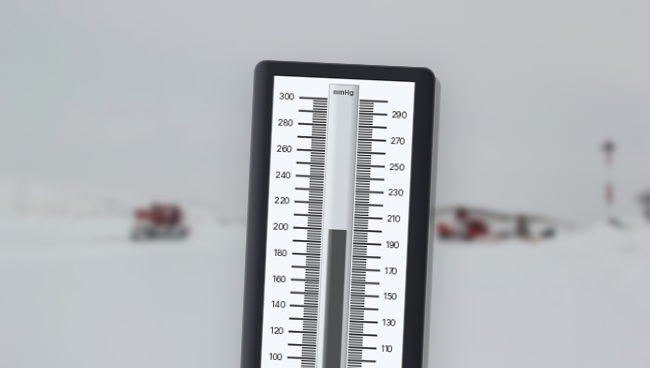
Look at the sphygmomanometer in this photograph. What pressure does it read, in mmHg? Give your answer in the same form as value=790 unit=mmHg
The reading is value=200 unit=mmHg
